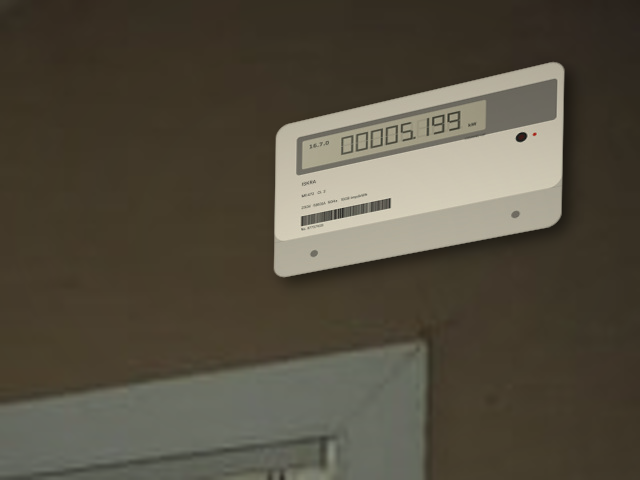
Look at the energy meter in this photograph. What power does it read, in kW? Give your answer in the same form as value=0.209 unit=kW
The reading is value=5.199 unit=kW
